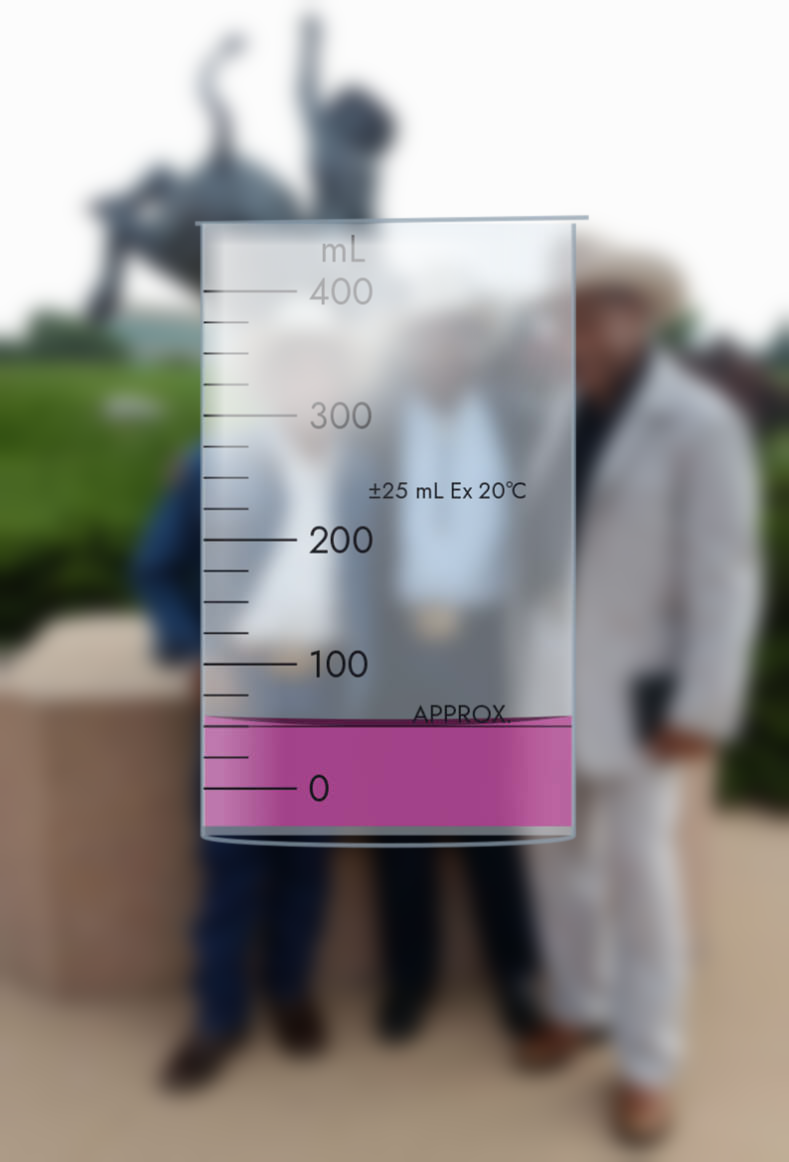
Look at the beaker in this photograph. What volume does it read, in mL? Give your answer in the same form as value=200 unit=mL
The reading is value=50 unit=mL
